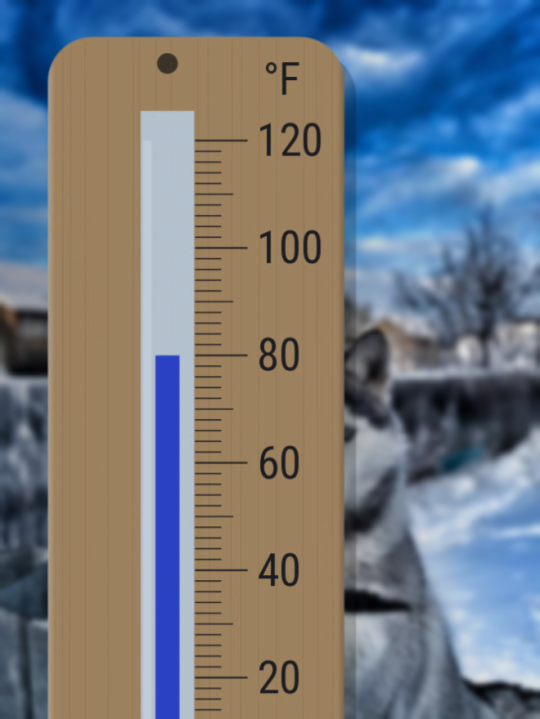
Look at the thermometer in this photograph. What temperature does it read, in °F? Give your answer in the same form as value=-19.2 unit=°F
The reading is value=80 unit=°F
